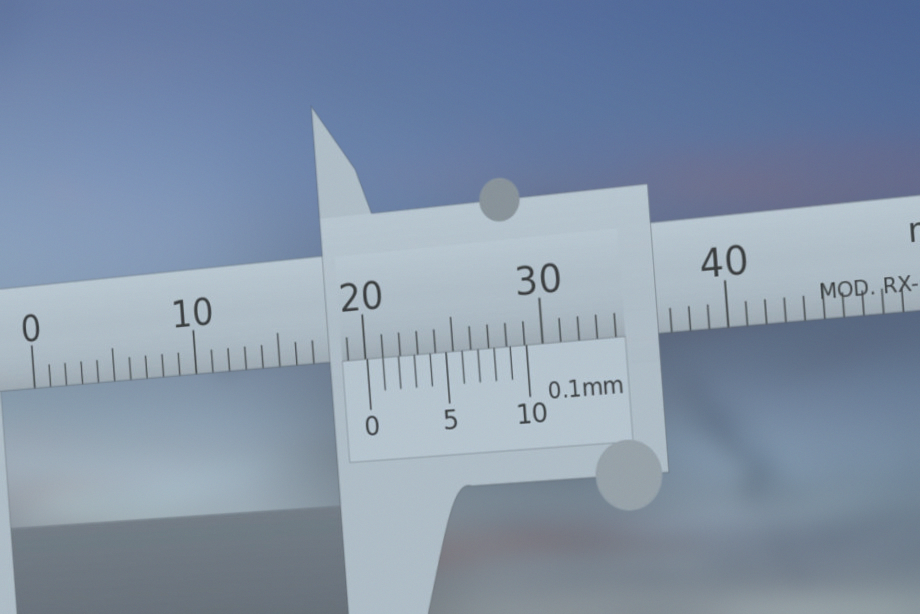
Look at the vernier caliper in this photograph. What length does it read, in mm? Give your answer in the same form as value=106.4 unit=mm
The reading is value=20.1 unit=mm
